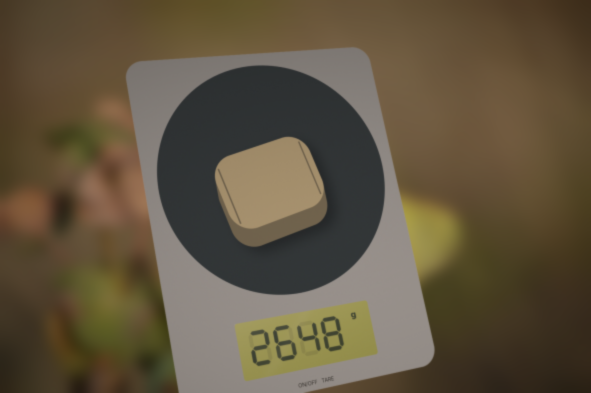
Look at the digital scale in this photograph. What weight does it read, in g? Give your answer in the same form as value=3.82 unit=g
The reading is value=2648 unit=g
